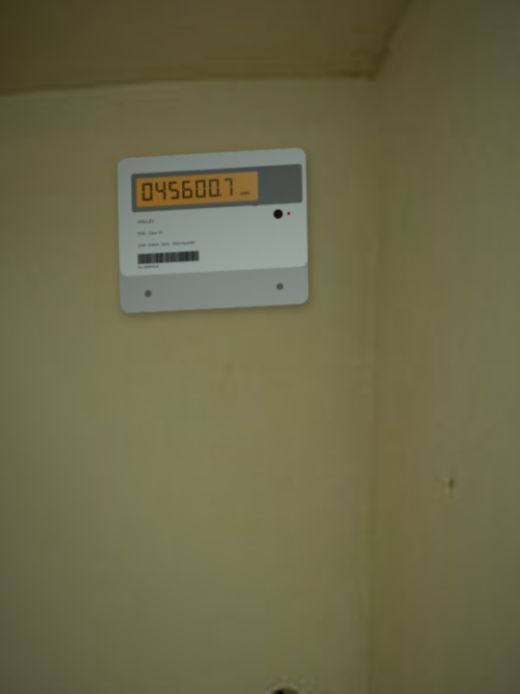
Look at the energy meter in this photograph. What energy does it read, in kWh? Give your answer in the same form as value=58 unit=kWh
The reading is value=45600.7 unit=kWh
